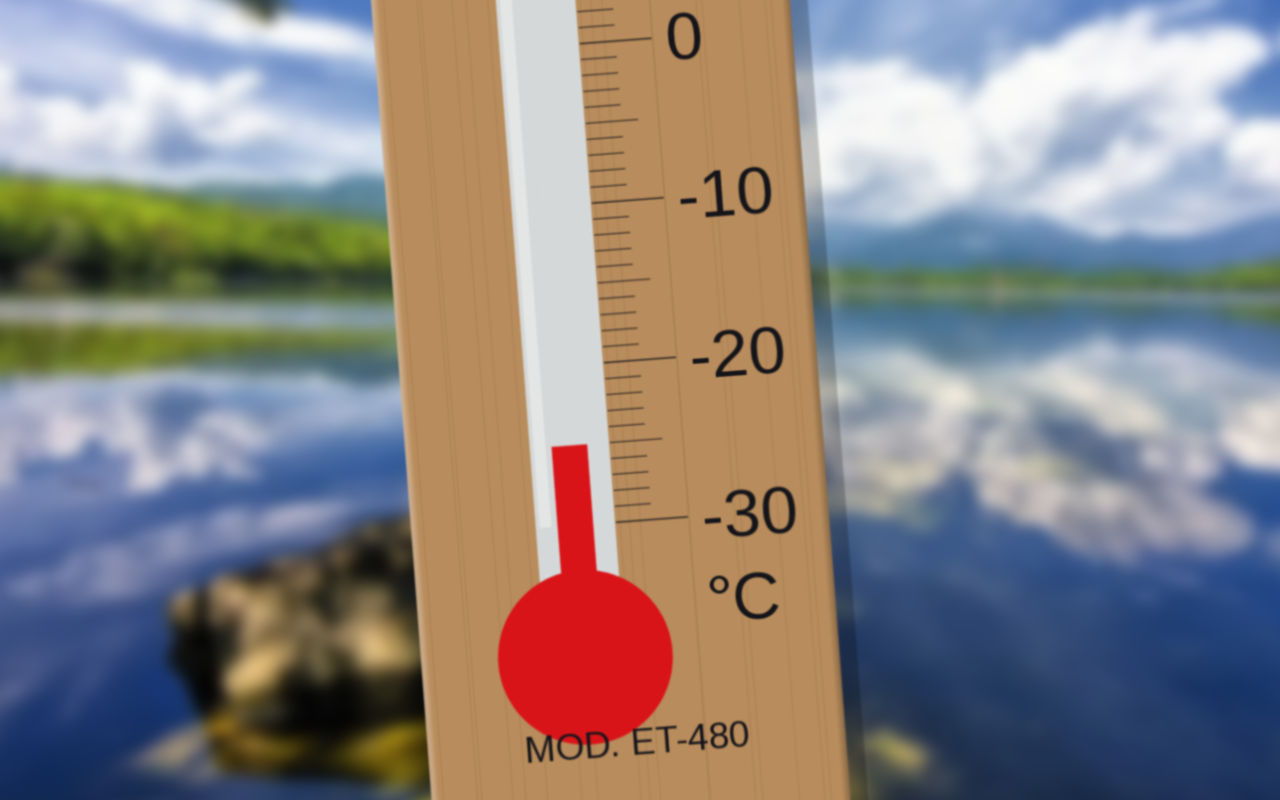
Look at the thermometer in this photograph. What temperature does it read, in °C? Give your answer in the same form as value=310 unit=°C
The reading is value=-25 unit=°C
